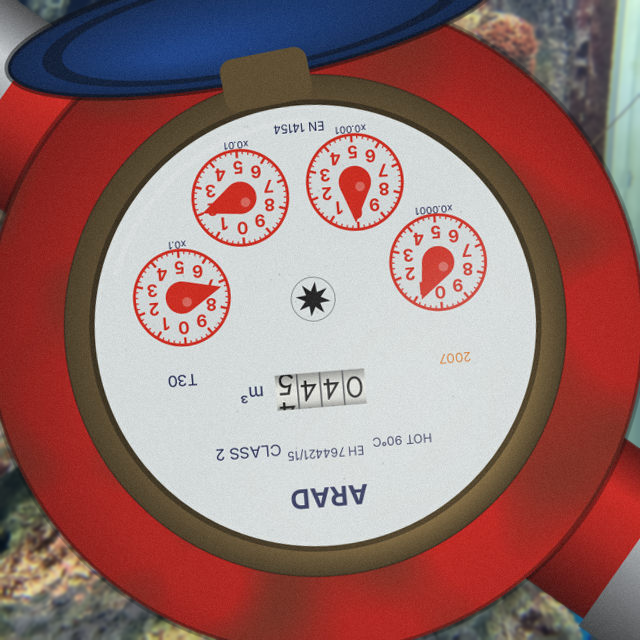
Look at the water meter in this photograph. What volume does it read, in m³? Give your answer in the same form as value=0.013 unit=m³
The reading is value=444.7200 unit=m³
